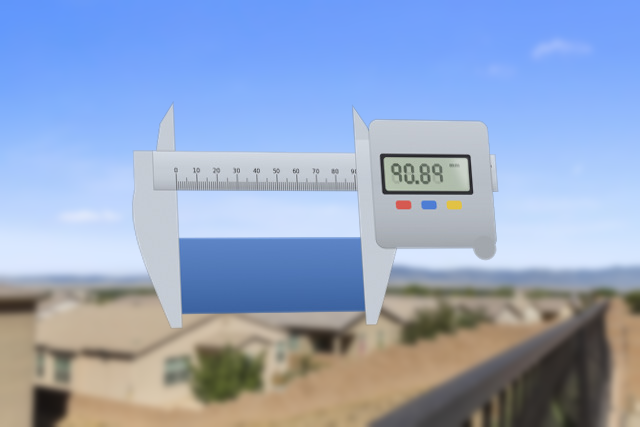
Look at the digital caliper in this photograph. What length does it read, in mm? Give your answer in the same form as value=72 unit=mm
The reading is value=90.89 unit=mm
